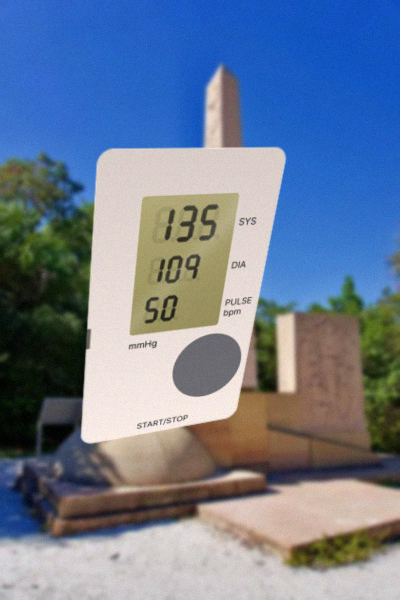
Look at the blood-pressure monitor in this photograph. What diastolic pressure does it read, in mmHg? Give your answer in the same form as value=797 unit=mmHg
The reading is value=109 unit=mmHg
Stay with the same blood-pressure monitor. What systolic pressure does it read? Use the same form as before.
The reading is value=135 unit=mmHg
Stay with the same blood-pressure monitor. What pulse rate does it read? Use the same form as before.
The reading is value=50 unit=bpm
